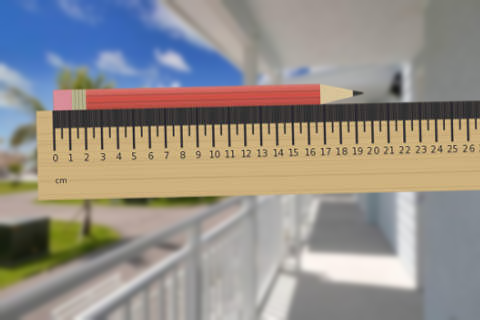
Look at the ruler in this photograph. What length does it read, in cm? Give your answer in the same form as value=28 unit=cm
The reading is value=19.5 unit=cm
